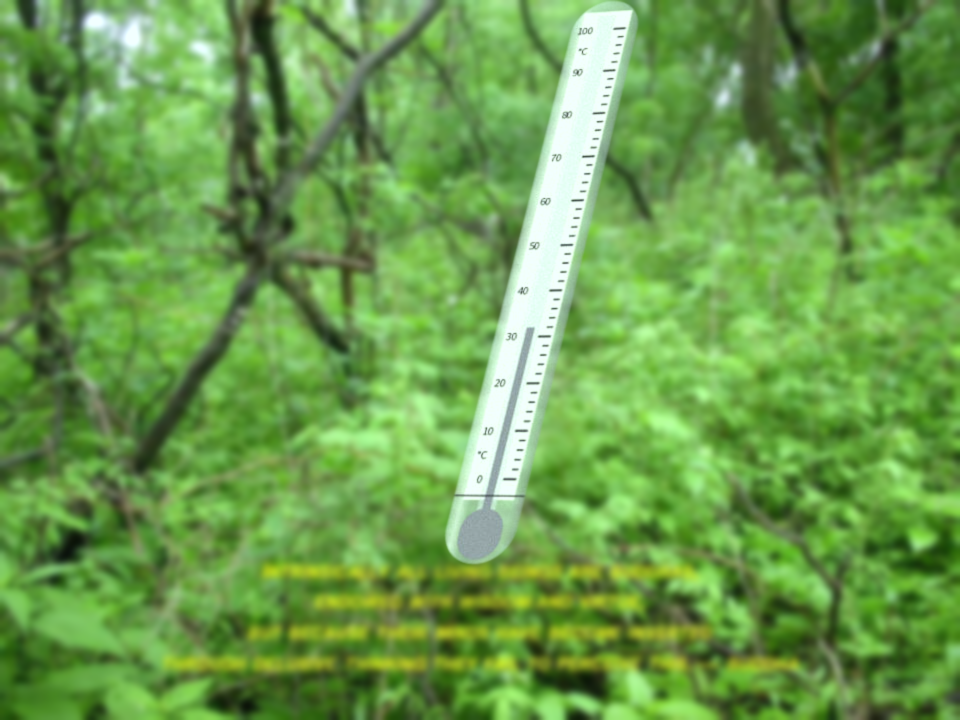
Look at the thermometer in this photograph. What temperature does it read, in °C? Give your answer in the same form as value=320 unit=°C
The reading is value=32 unit=°C
